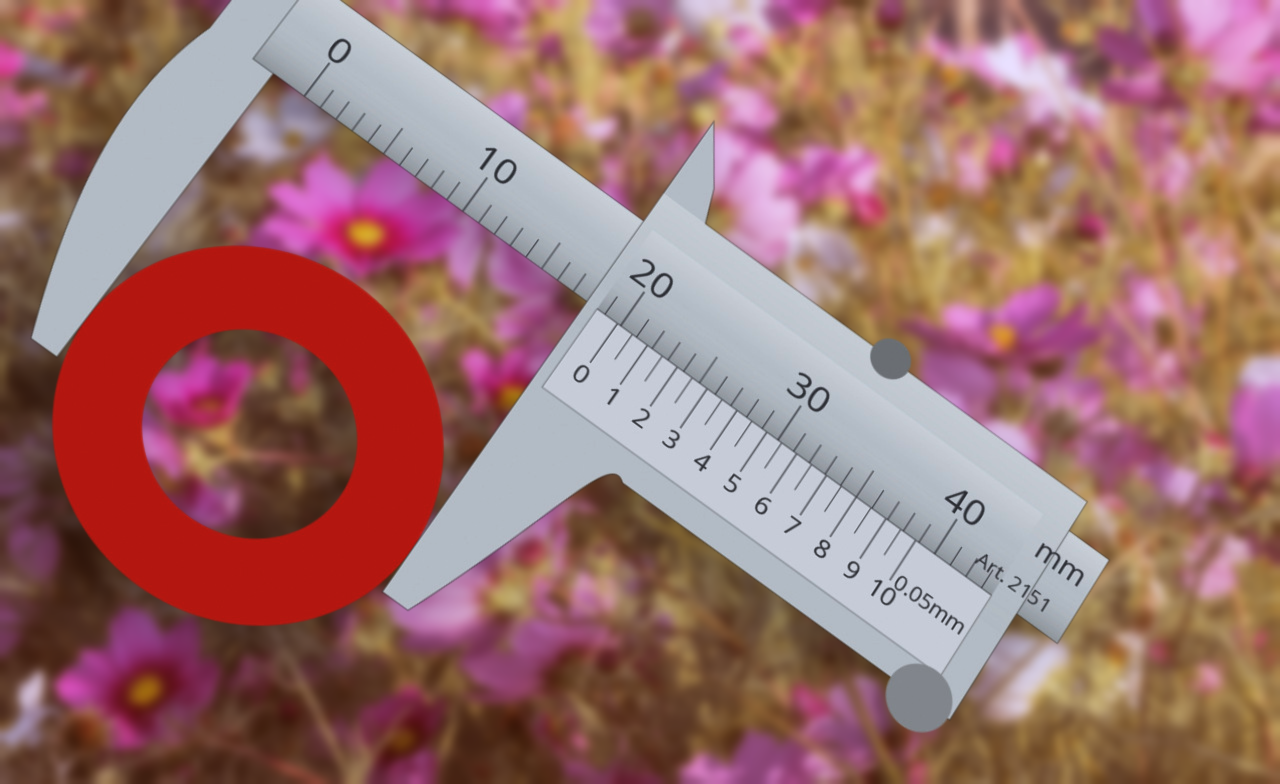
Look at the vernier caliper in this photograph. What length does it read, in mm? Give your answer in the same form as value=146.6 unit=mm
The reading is value=19.8 unit=mm
